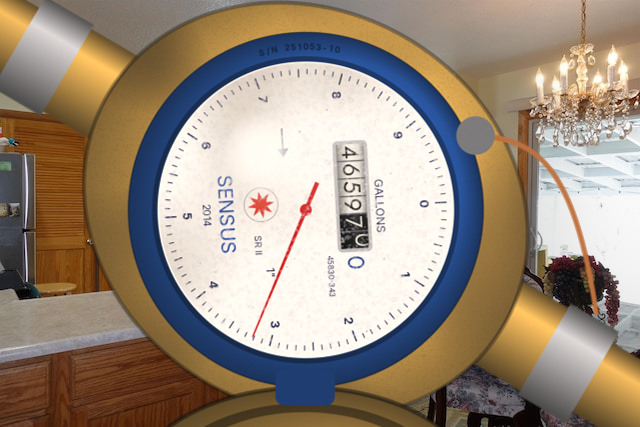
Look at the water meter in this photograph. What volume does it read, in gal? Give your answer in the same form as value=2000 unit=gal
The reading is value=4659703.2 unit=gal
